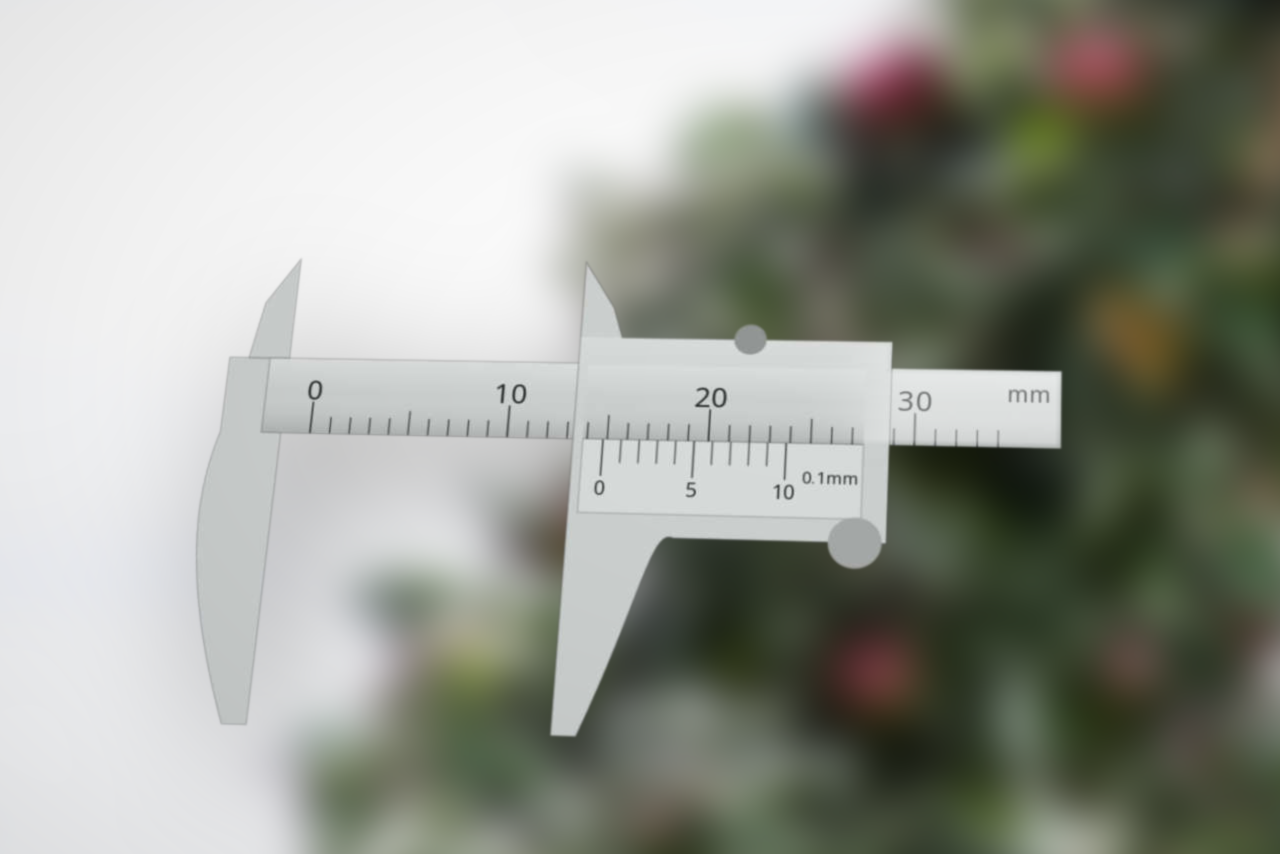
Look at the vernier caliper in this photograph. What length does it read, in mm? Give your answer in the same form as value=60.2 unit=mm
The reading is value=14.8 unit=mm
